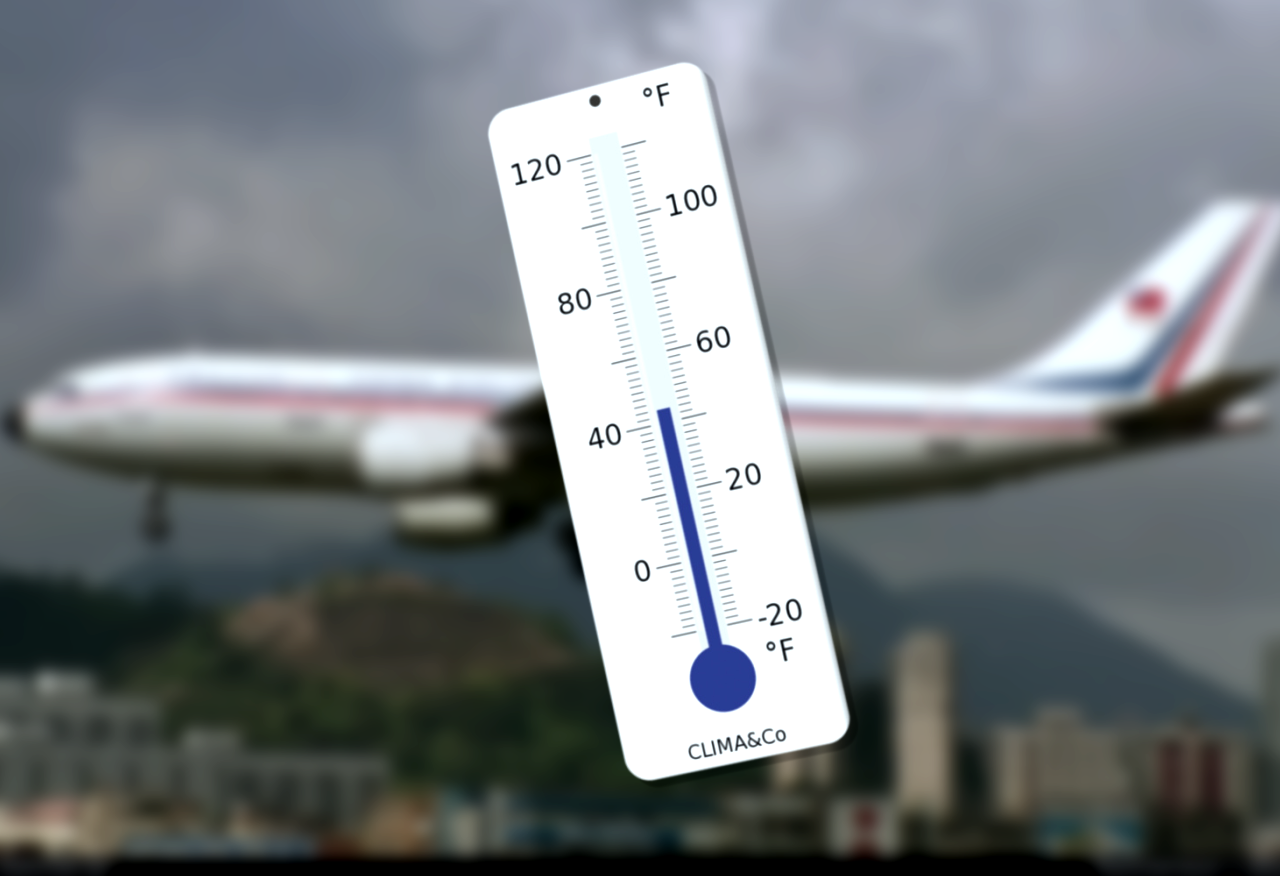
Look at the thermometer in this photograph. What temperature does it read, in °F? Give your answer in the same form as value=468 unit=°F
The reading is value=44 unit=°F
